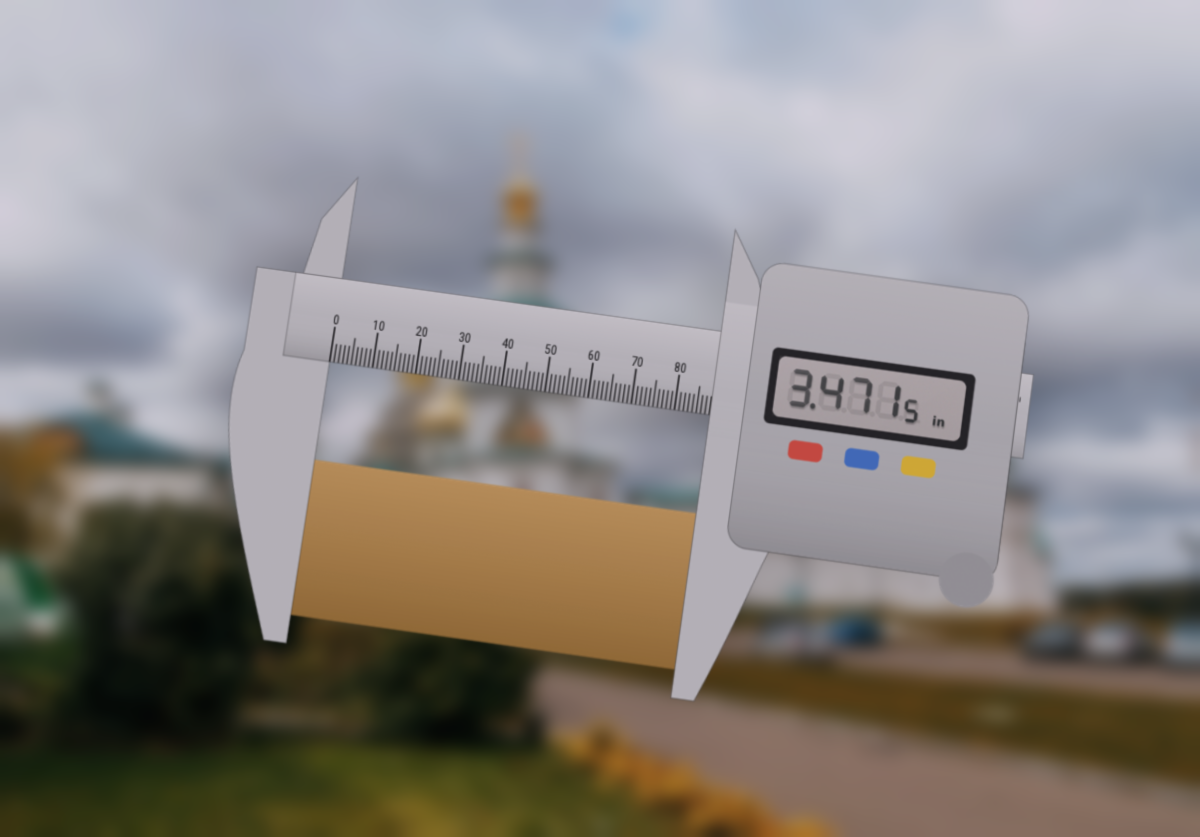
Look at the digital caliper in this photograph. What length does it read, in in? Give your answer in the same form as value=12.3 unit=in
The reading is value=3.4715 unit=in
